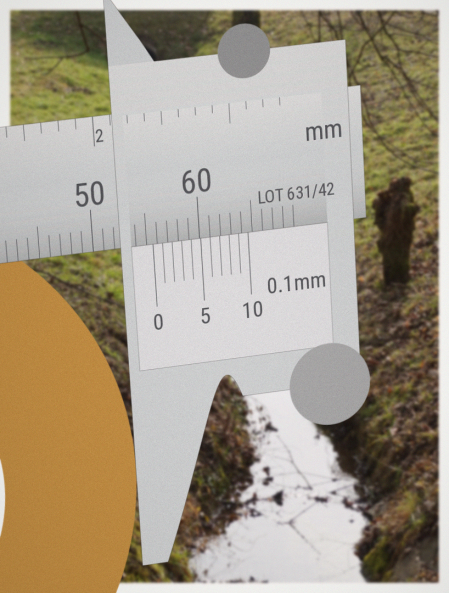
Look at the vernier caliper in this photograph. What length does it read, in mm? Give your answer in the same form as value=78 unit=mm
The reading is value=55.6 unit=mm
